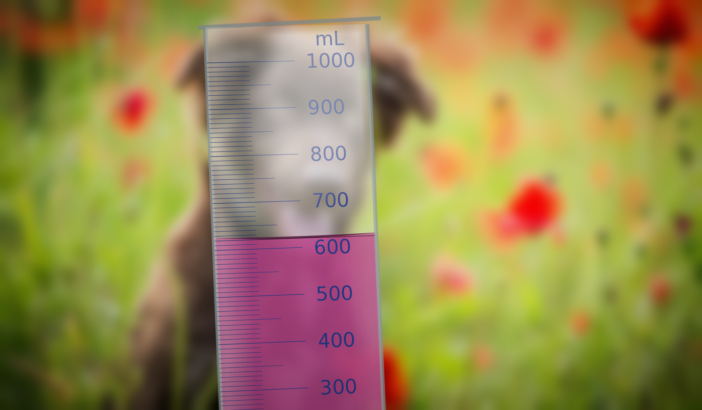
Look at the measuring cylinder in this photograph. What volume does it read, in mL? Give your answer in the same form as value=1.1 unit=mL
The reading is value=620 unit=mL
